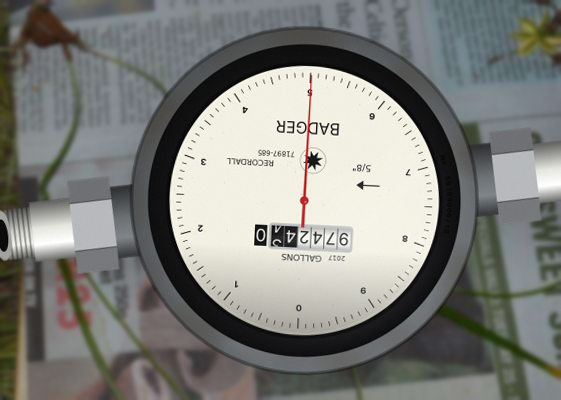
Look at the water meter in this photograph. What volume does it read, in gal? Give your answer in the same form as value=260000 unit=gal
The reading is value=9742435.0 unit=gal
